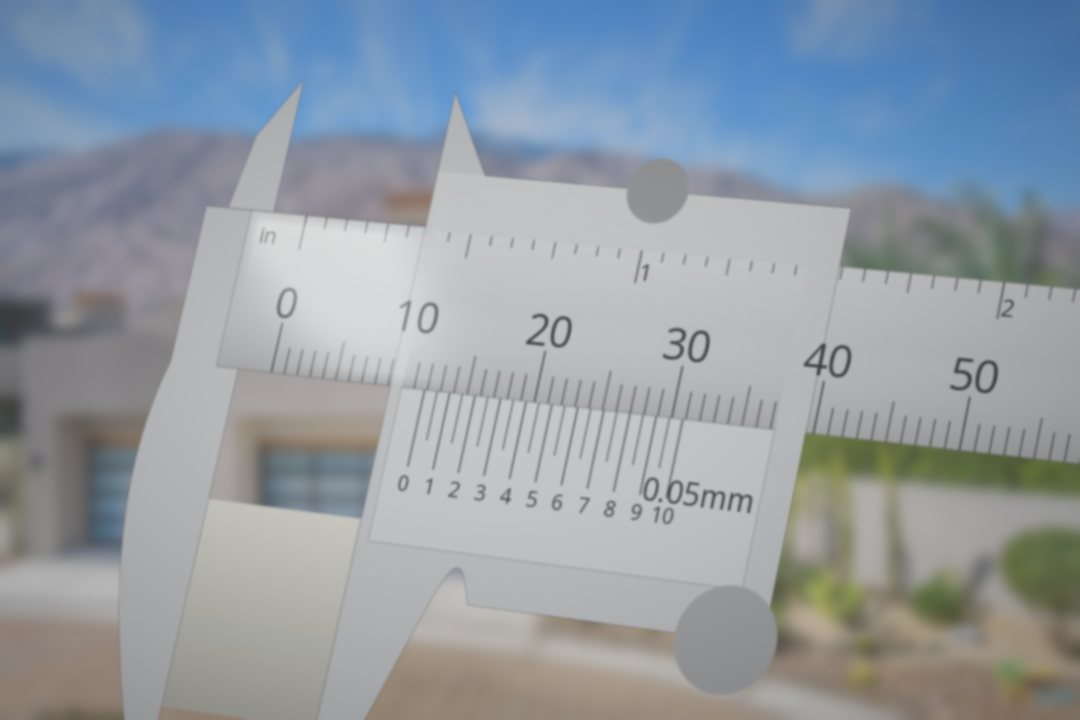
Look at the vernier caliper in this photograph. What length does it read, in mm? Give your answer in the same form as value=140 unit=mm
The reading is value=11.8 unit=mm
